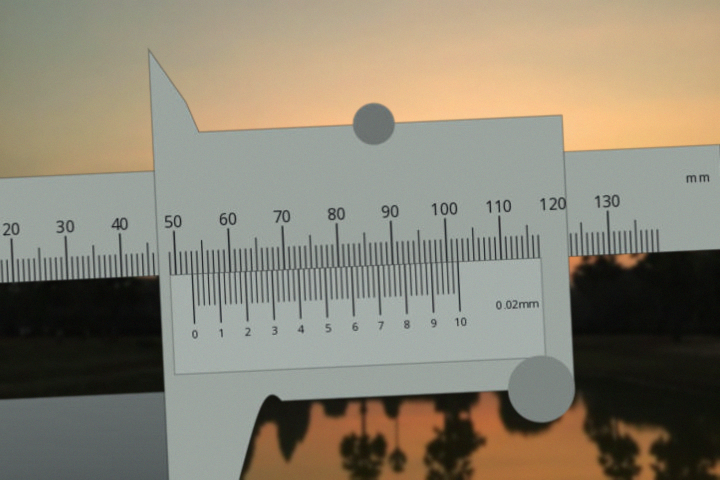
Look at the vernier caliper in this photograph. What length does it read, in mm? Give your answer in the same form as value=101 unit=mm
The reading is value=53.0 unit=mm
